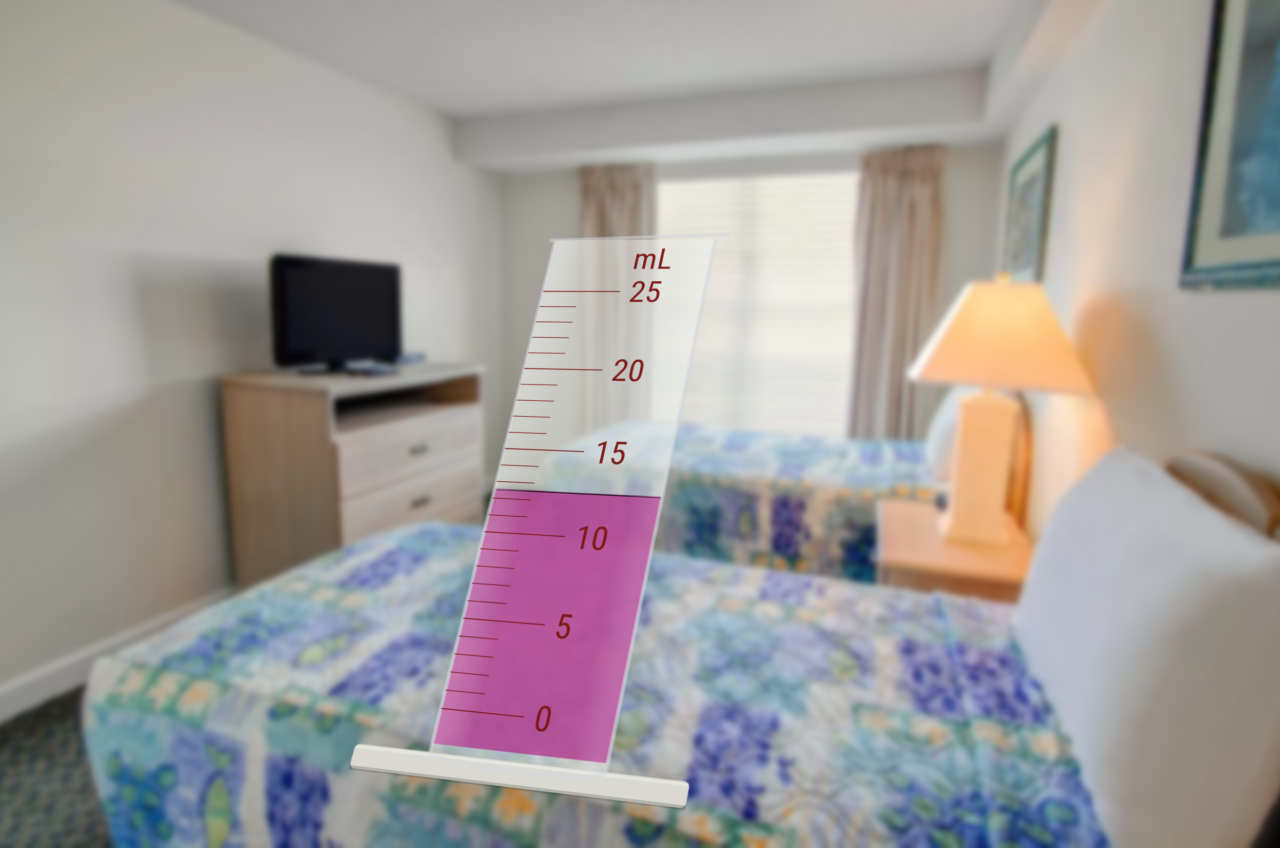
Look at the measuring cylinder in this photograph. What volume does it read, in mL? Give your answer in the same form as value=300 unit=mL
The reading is value=12.5 unit=mL
